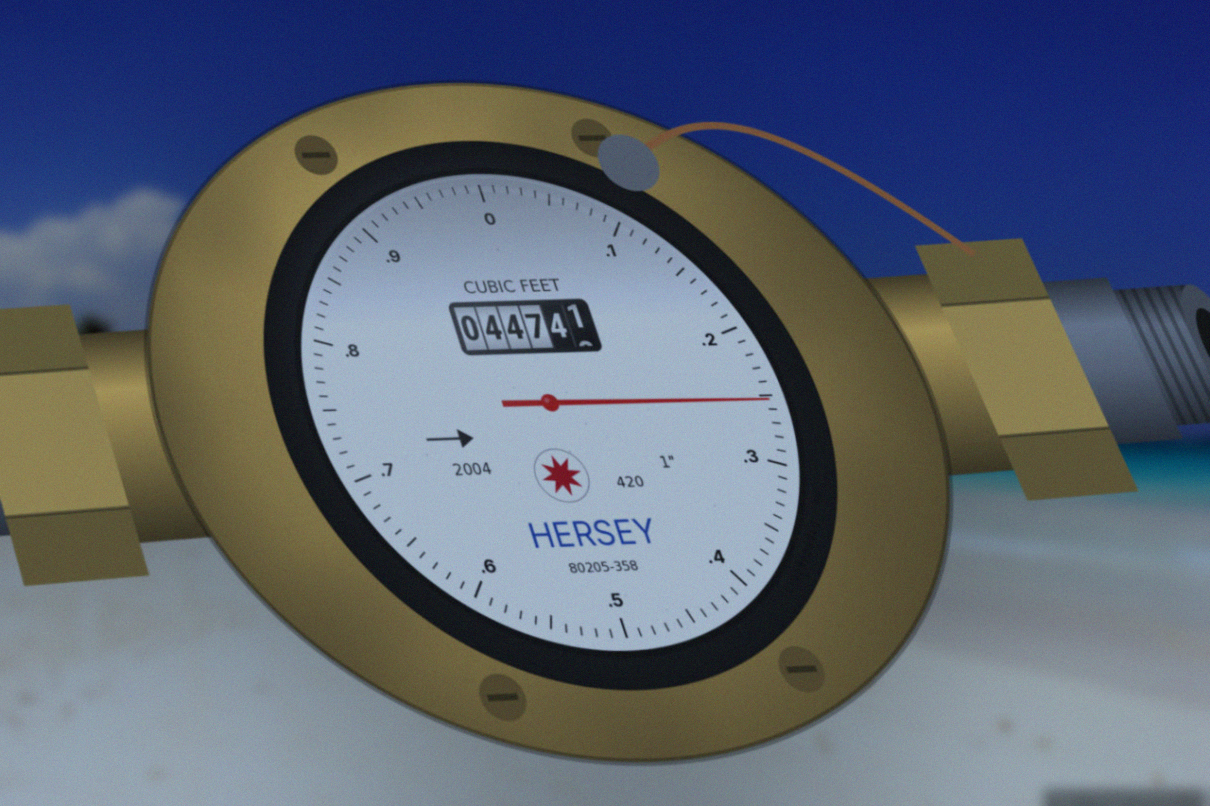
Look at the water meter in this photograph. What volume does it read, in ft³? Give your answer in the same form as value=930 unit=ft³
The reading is value=44741.25 unit=ft³
